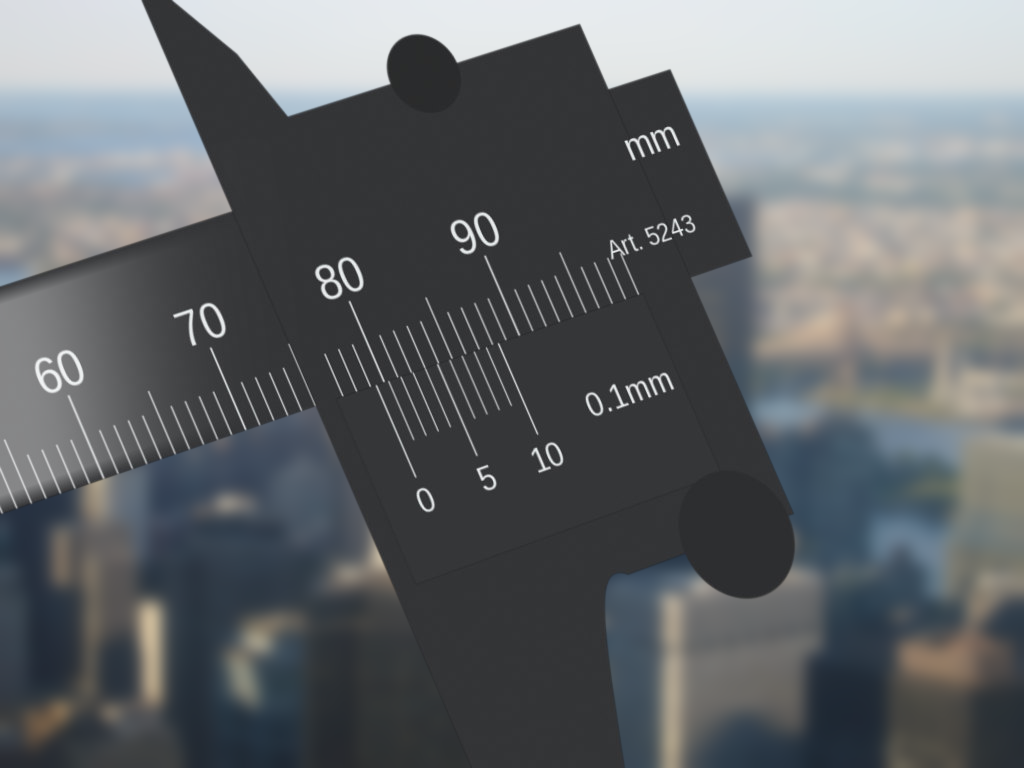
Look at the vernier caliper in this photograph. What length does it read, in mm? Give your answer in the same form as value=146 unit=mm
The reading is value=79.4 unit=mm
